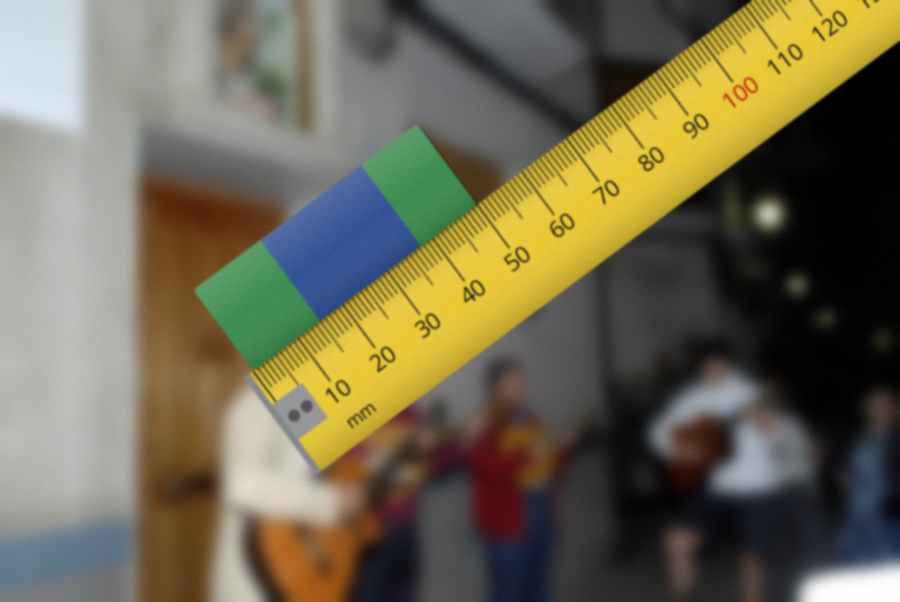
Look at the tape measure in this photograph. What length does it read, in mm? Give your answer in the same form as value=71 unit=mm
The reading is value=50 unit=mm
